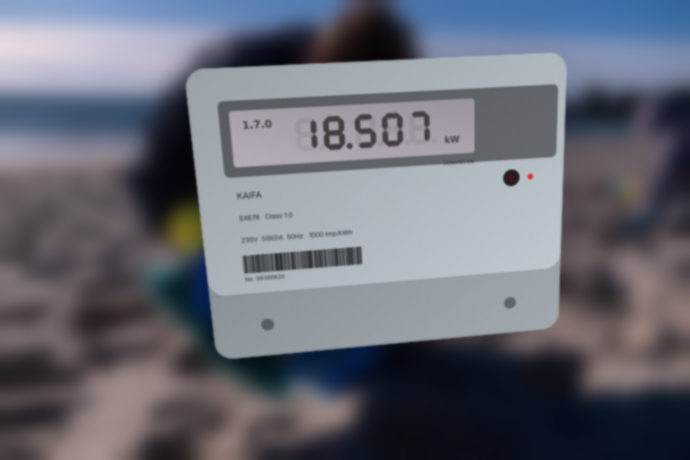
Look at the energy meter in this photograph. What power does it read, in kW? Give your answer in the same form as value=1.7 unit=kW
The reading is value=18.507 unit=kW
